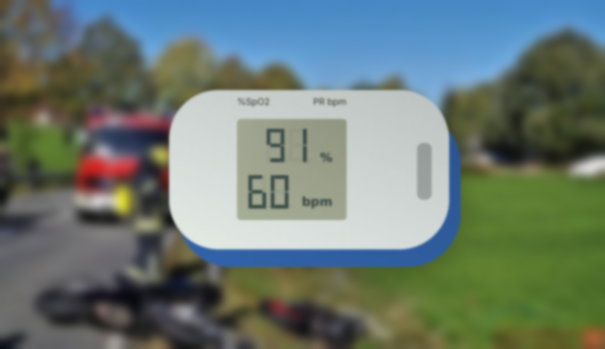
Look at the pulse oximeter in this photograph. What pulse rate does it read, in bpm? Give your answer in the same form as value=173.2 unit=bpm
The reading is value=60 unit=bpm
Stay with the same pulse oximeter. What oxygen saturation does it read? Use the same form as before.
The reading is value=91 unit=%
